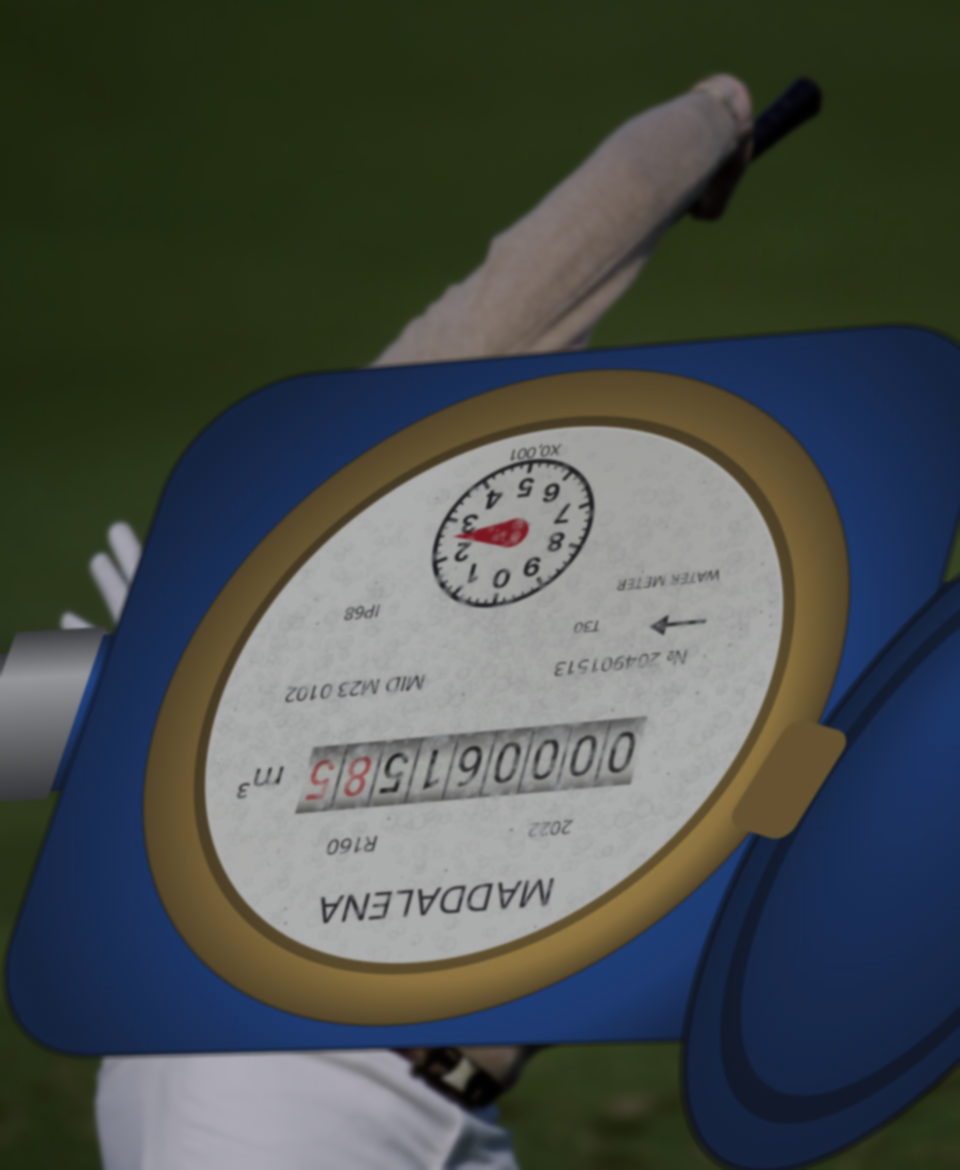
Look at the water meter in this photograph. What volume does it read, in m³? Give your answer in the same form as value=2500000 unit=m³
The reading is value=615.852 unit=m³
